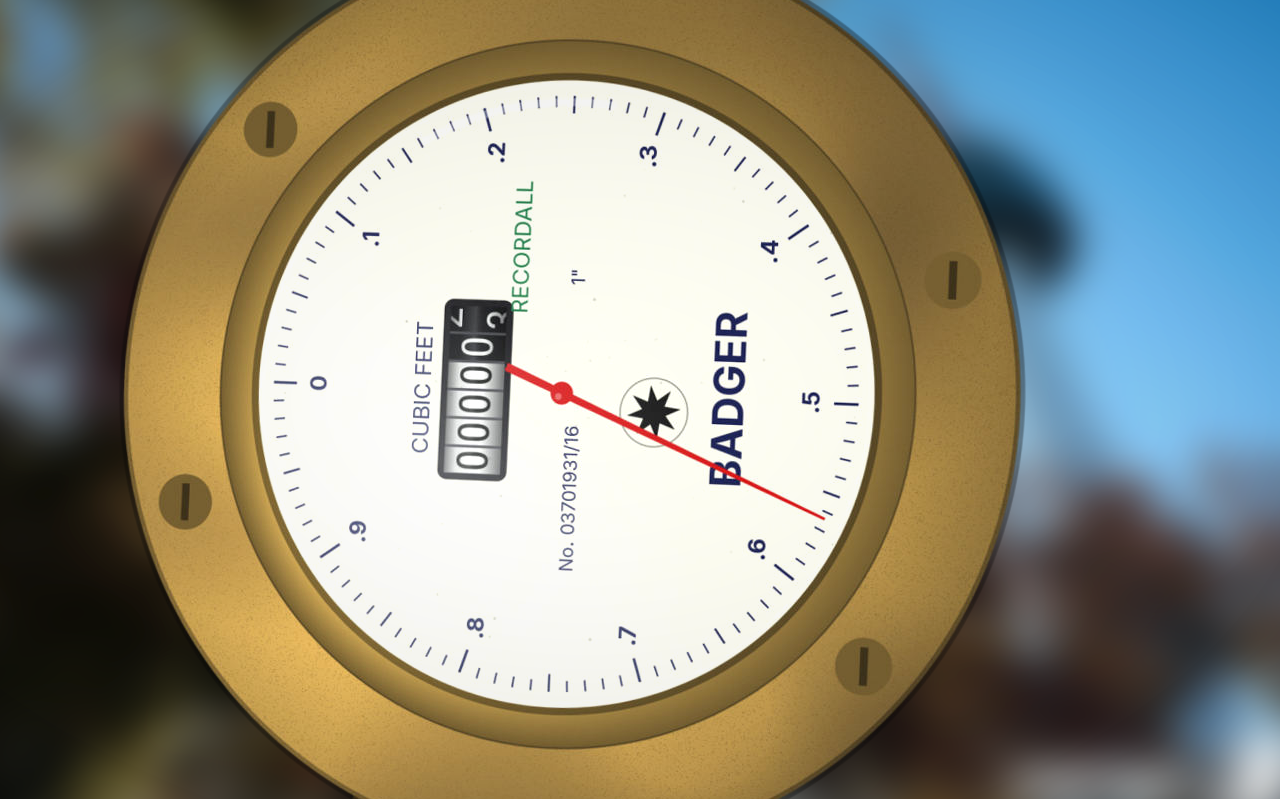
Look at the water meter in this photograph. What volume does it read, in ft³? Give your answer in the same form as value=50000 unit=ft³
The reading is value=2.56 unit=ft³
